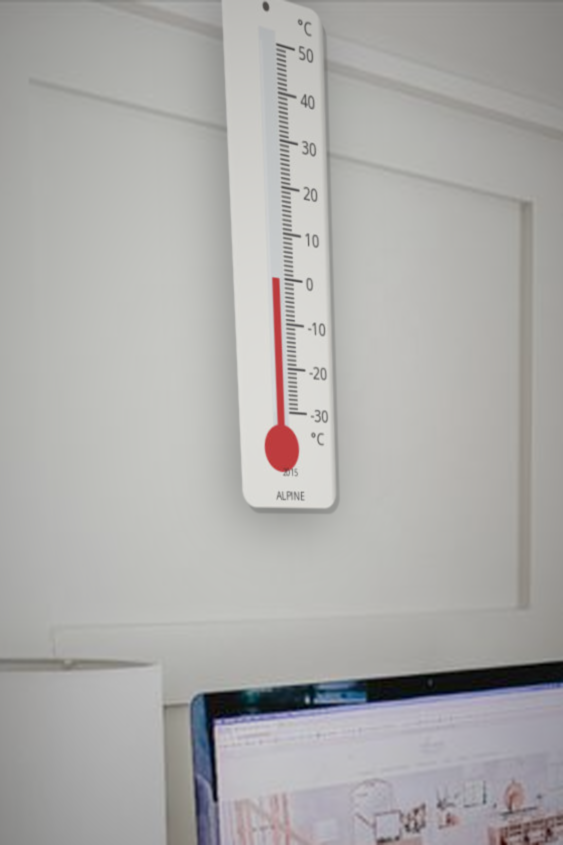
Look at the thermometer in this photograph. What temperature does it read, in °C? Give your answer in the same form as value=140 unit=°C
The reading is value=0 unit=°C
